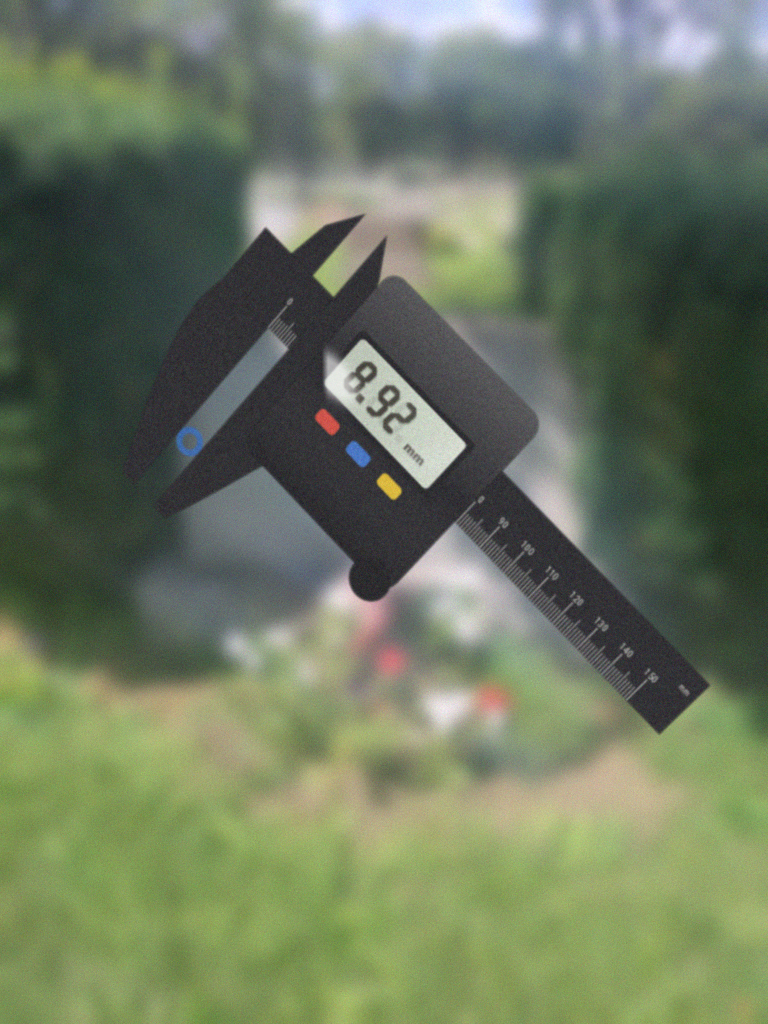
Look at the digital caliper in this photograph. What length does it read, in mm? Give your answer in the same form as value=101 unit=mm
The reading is value=8.92 unit=mm
